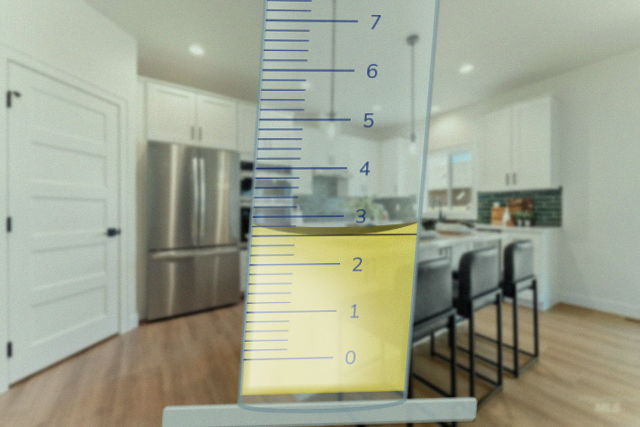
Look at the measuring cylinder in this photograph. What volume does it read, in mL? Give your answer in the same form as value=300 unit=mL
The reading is value=2.6 unit=mL
